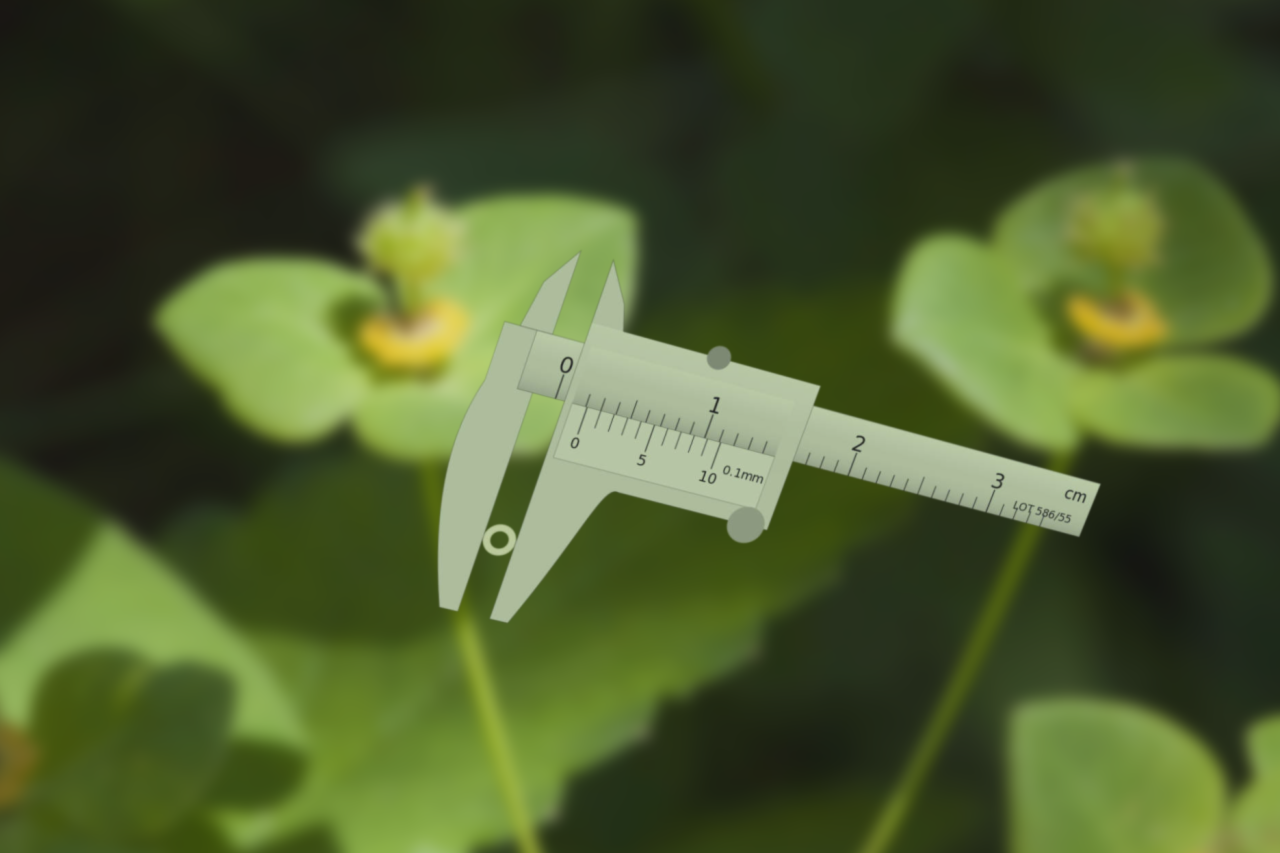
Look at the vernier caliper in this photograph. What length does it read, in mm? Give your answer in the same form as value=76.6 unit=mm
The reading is value=2.1 unit=mm
